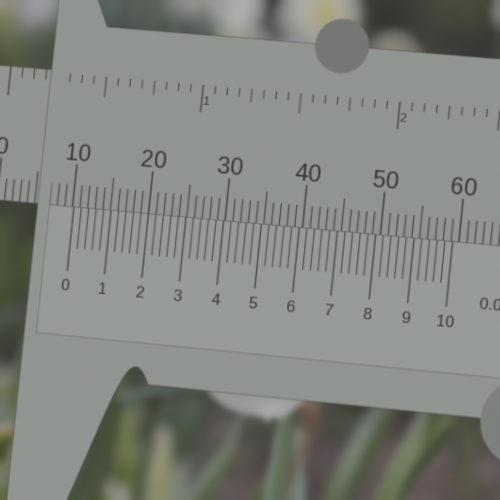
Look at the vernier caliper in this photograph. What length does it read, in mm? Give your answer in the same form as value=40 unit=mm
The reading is value=10.2 unit=mm
